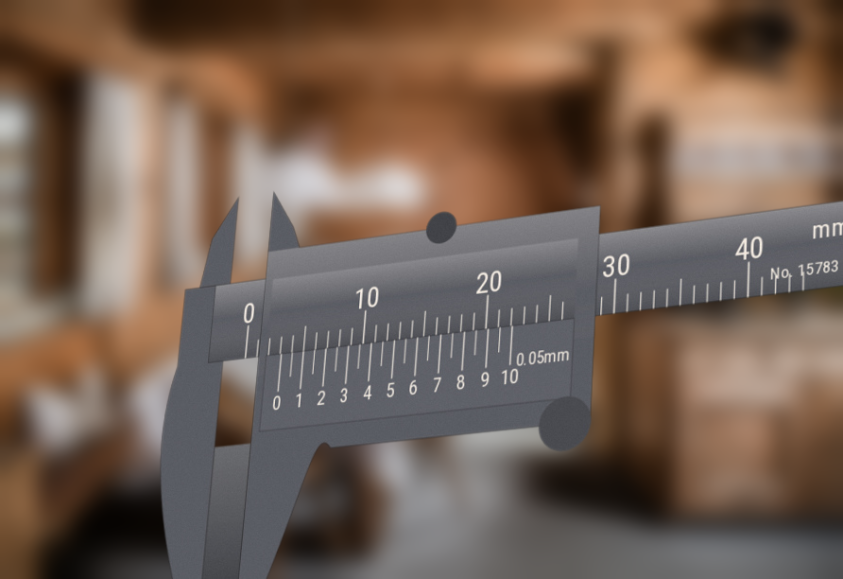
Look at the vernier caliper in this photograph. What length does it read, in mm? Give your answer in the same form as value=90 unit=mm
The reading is value=3.1 unit=mm
